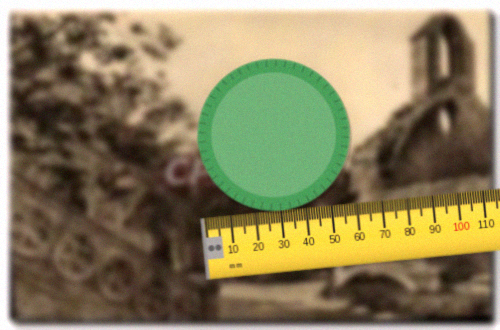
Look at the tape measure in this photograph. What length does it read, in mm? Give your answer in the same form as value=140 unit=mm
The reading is value=60 unit=mm
